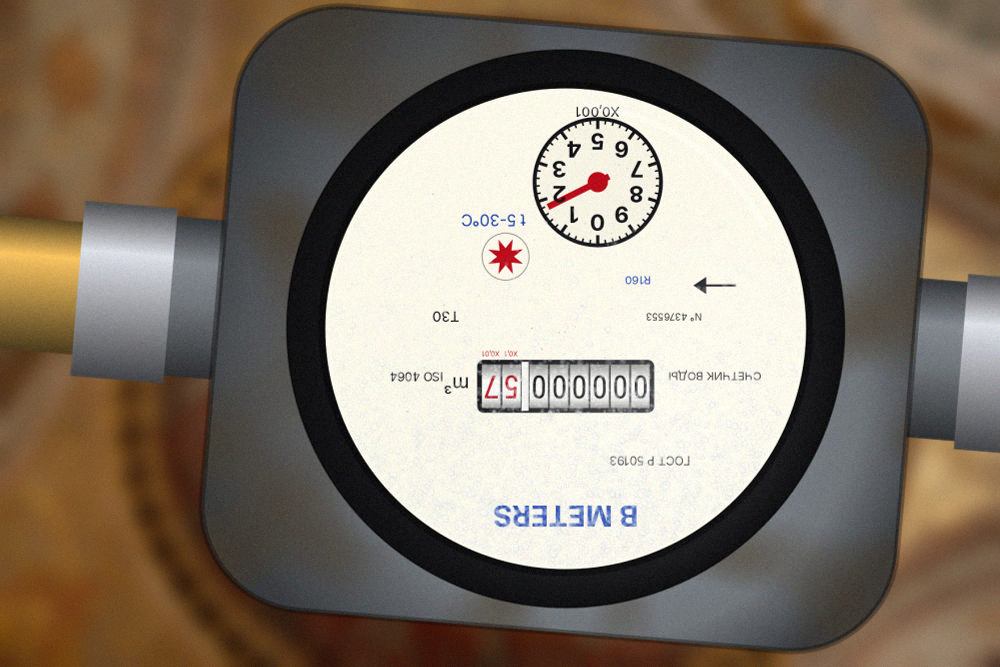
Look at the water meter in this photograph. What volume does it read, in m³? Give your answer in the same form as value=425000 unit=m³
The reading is value=0.571 unit=m³
